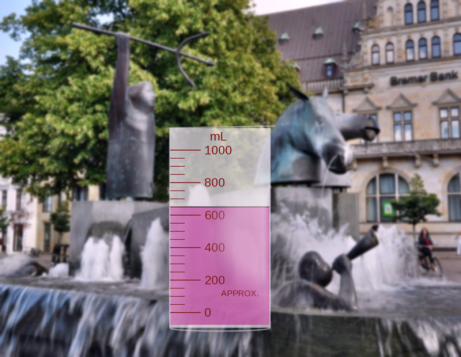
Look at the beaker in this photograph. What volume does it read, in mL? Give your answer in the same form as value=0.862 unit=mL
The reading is value=650 unit=mL
